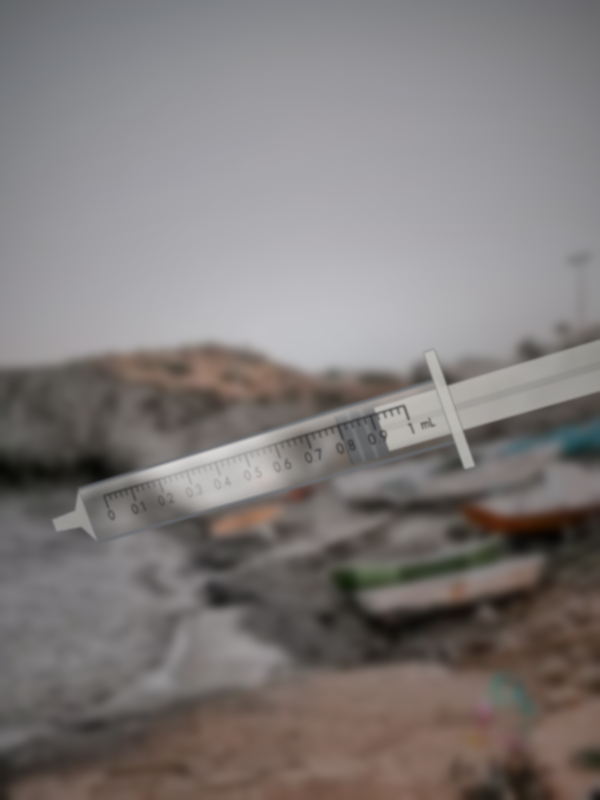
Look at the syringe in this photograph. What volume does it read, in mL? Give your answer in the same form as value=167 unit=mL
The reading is value=0.8 unit=mL
